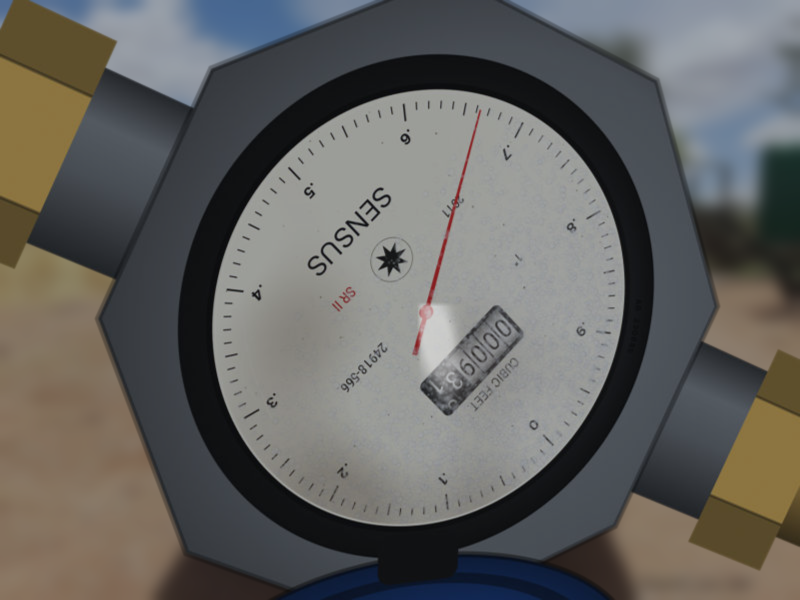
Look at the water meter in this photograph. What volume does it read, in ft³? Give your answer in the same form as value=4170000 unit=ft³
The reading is value=930.66 unit=ft³
